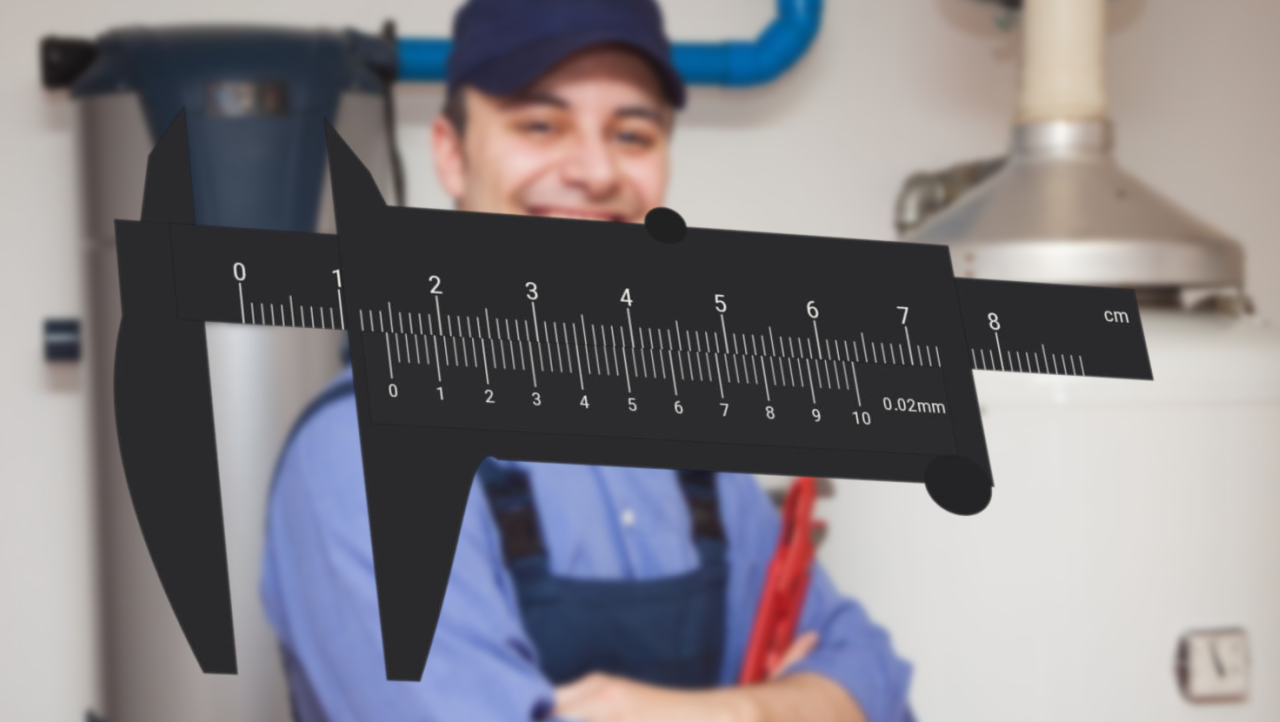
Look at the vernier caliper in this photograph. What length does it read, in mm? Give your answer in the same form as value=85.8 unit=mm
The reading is value=14.4 unit=mm
